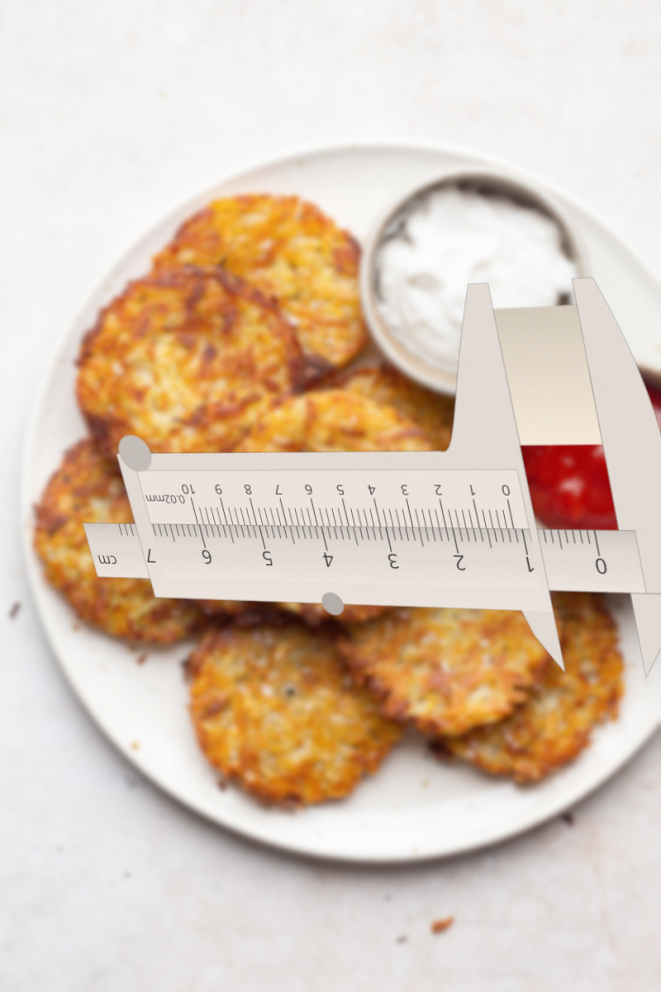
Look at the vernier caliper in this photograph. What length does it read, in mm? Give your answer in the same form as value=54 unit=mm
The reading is value=11.2 unit=mm
